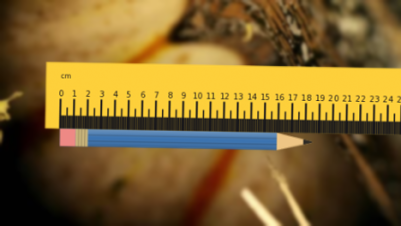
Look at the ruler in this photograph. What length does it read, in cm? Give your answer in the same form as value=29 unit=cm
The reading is value=18.5 unit=cm
